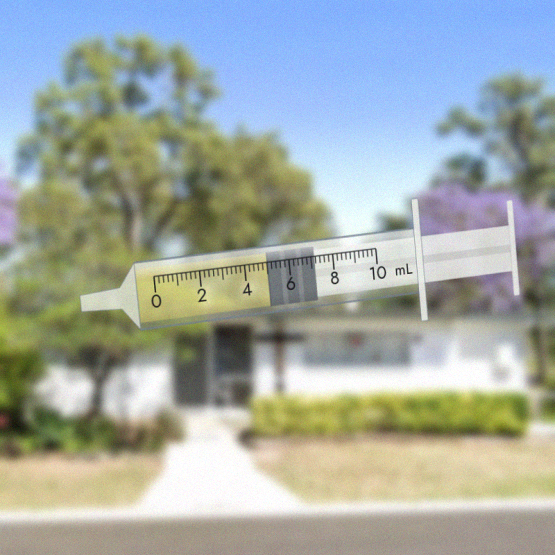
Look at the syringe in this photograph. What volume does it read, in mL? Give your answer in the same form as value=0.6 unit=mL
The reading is value=5 unit=mL
